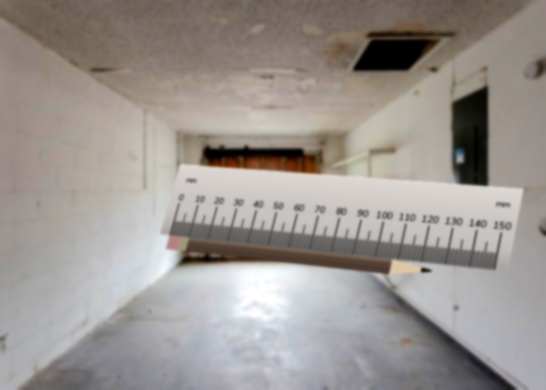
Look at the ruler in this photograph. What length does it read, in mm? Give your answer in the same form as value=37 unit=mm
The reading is value=125 unit=mm
